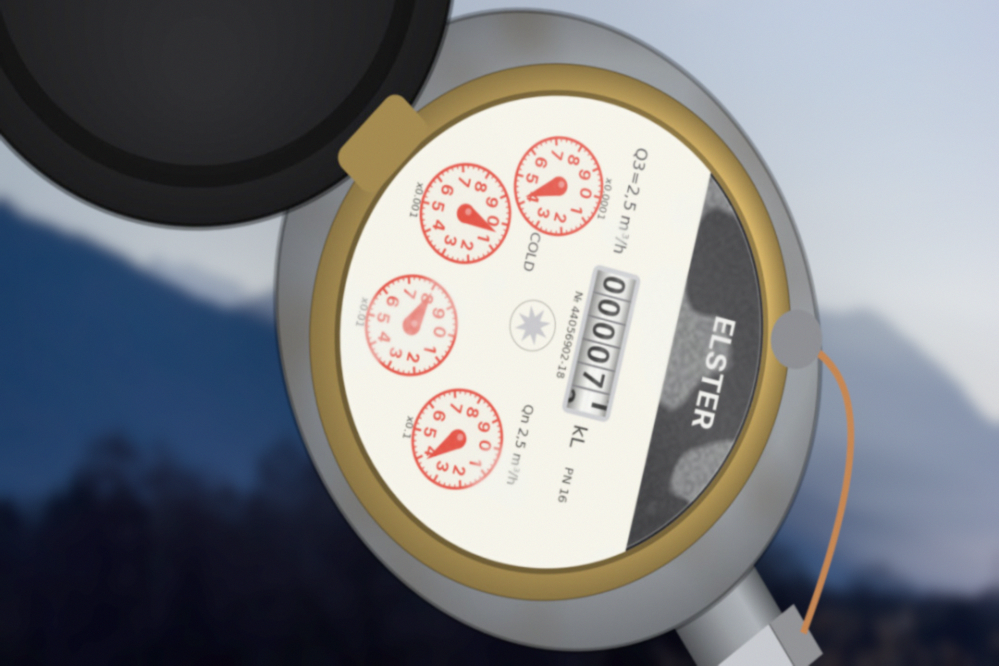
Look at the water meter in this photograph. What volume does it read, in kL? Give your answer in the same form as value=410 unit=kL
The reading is value=71.3804 unit=kL
